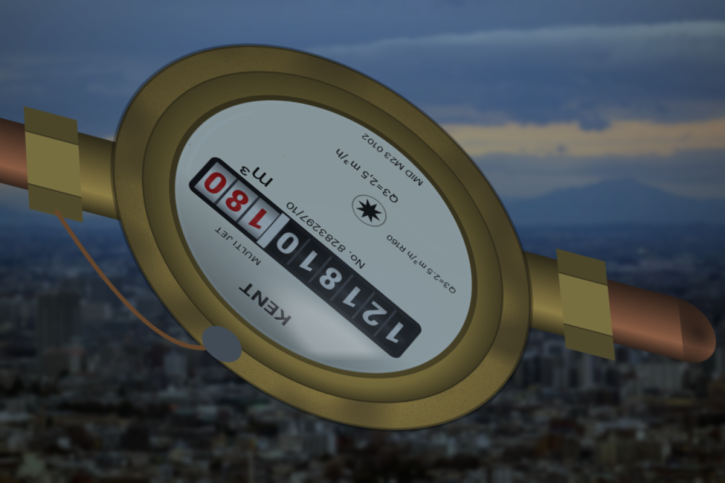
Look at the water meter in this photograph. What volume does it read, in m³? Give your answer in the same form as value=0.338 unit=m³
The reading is value=121810.180 unit=m³
